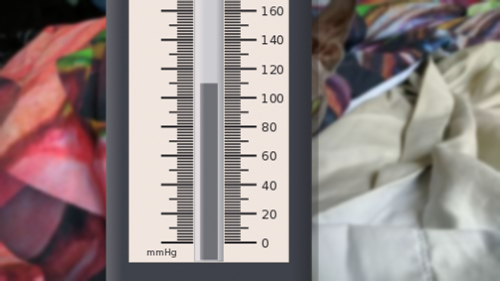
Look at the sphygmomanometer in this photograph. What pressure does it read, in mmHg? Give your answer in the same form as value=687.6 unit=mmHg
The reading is value=110 unit=mmHg
